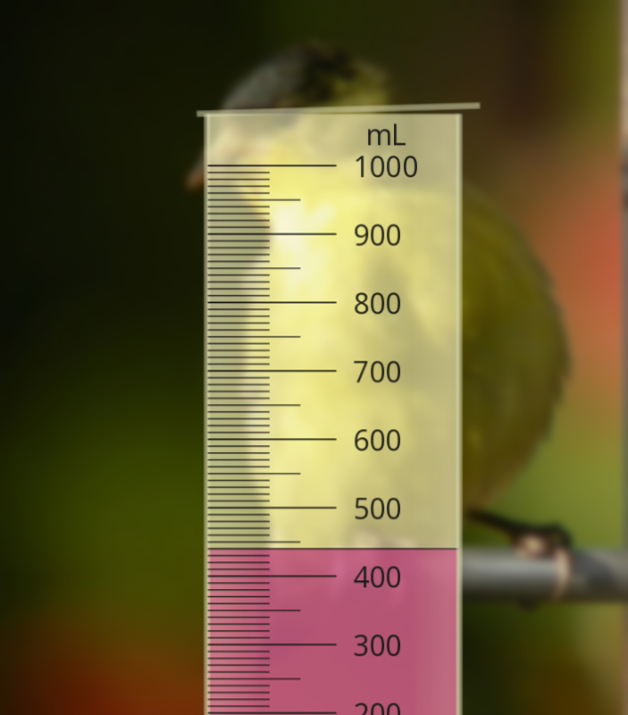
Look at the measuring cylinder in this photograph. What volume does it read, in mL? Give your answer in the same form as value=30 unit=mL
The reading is value=440 unit=mL
